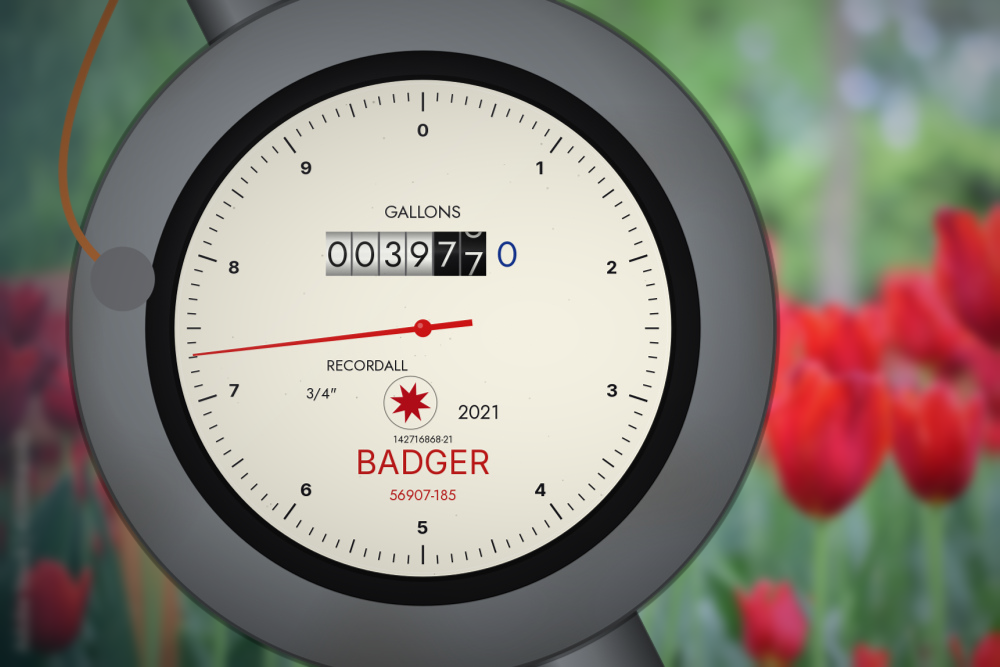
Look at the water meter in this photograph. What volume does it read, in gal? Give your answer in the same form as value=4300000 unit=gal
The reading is value=39767.3 unit=gal
